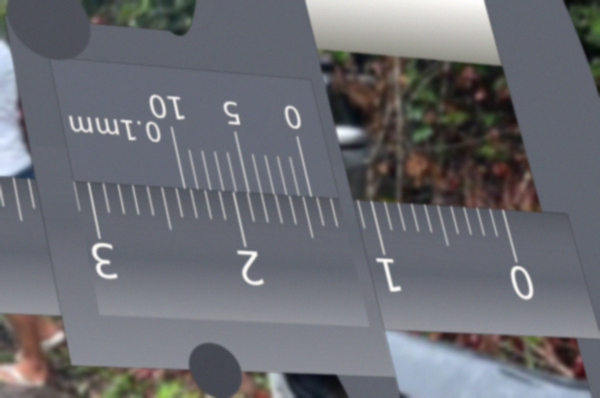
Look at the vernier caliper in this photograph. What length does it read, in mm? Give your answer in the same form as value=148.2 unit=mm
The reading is value=14.4 unit=mm
